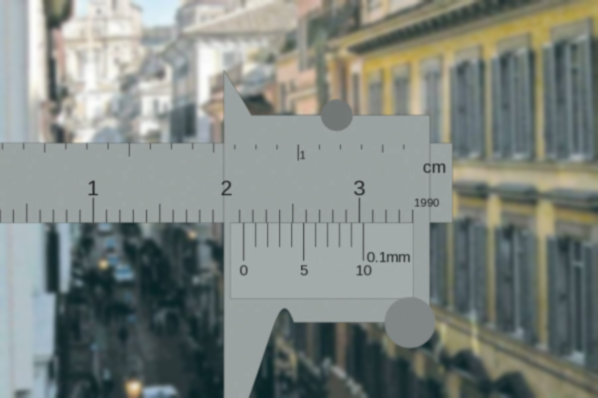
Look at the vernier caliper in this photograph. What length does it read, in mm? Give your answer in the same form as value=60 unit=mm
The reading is value=21.3 unit=mm
